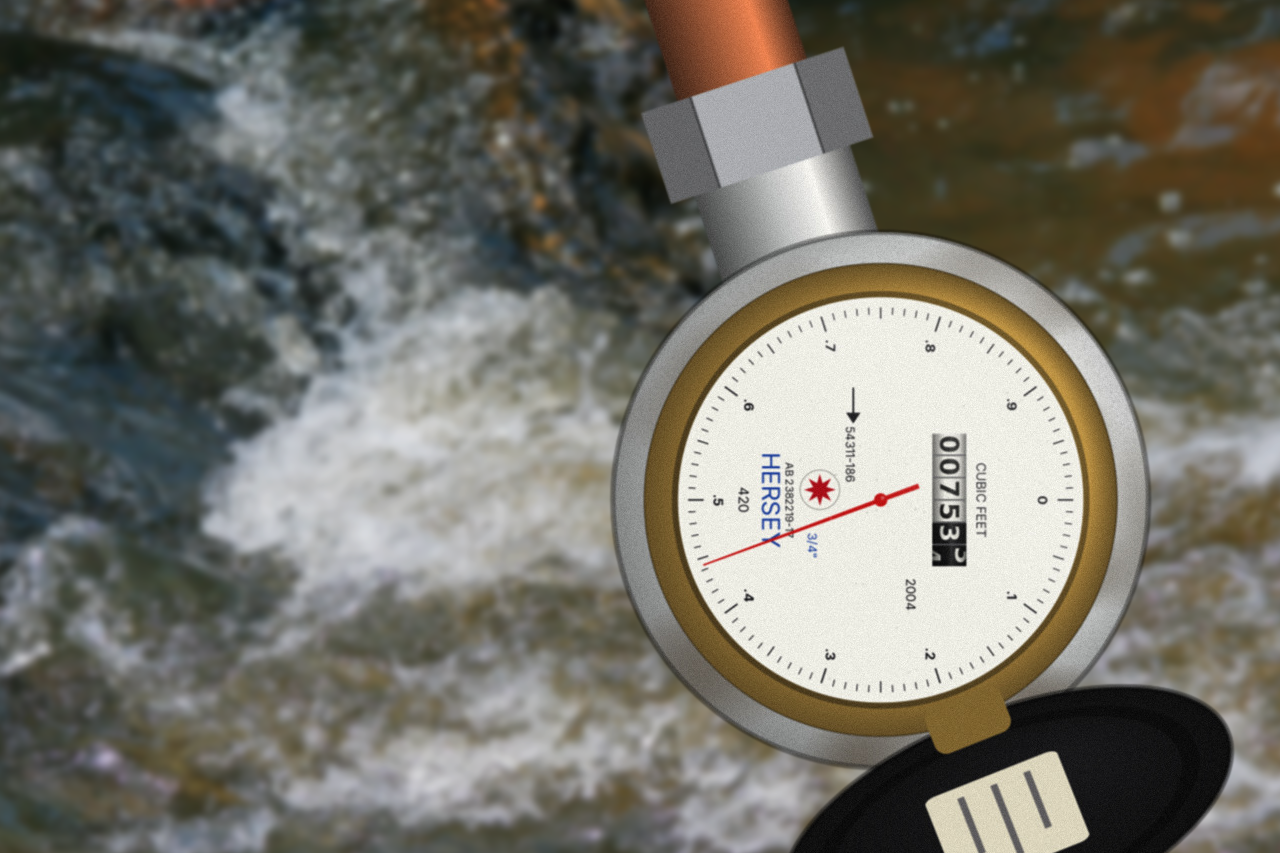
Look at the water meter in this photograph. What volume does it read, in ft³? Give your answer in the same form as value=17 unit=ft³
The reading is value=7533.44 unit=ft³
